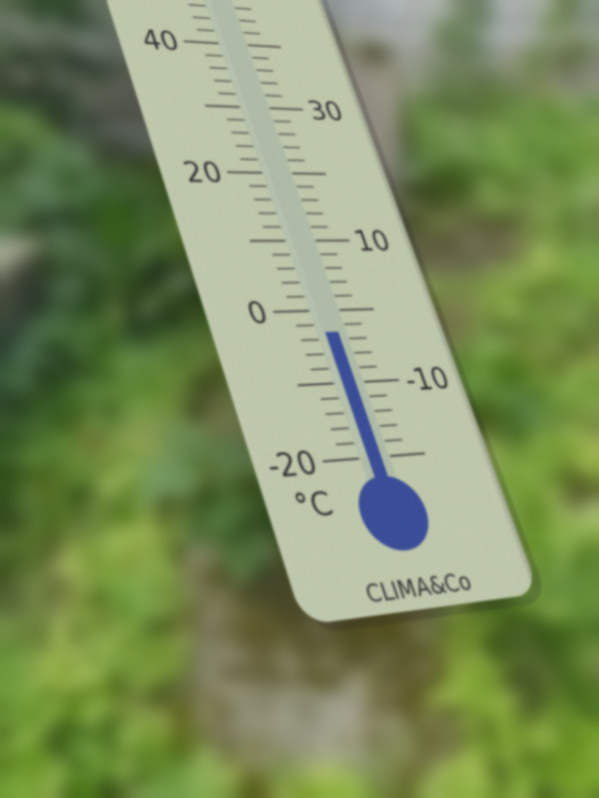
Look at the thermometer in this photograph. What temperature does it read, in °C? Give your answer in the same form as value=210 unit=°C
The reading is value=-3 unit=°C
